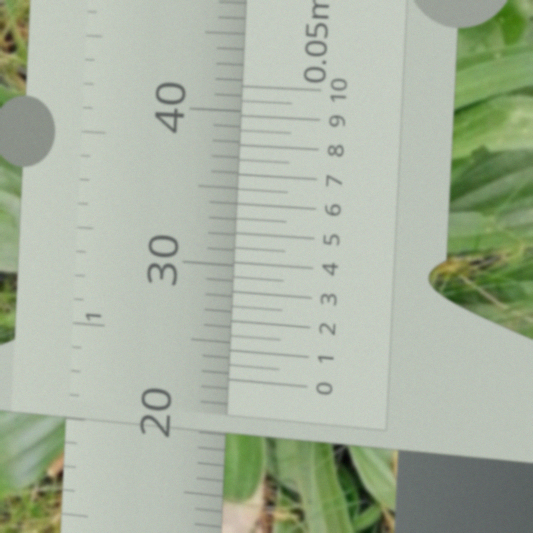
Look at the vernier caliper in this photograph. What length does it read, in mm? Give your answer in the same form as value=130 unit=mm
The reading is value=22.6 unit=mm
